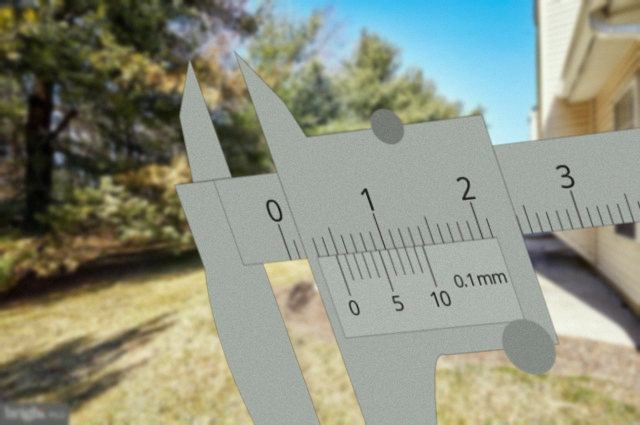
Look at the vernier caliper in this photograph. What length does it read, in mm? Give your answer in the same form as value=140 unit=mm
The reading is value=4.8 unit=mm
